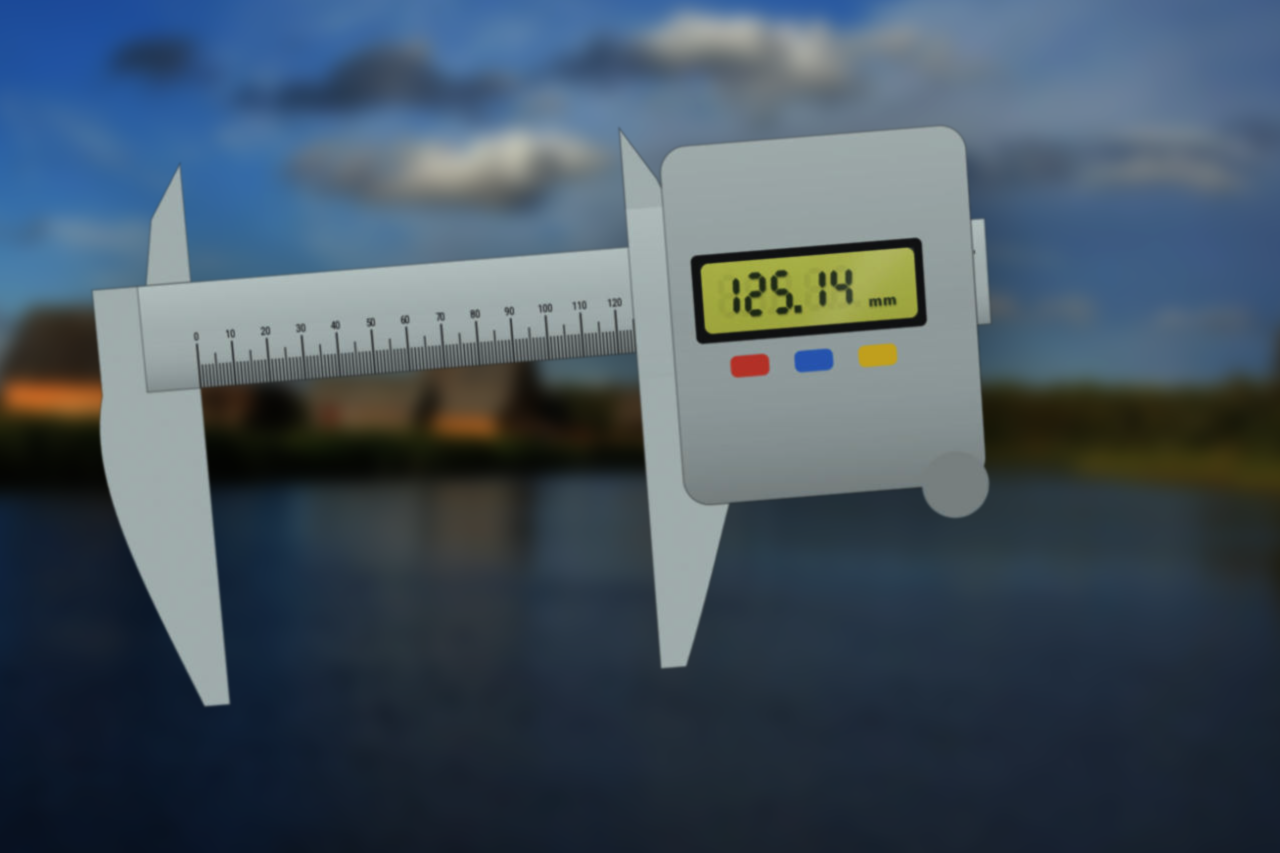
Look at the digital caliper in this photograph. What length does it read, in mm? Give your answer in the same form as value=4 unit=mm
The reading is value=125.14 unit=mm
